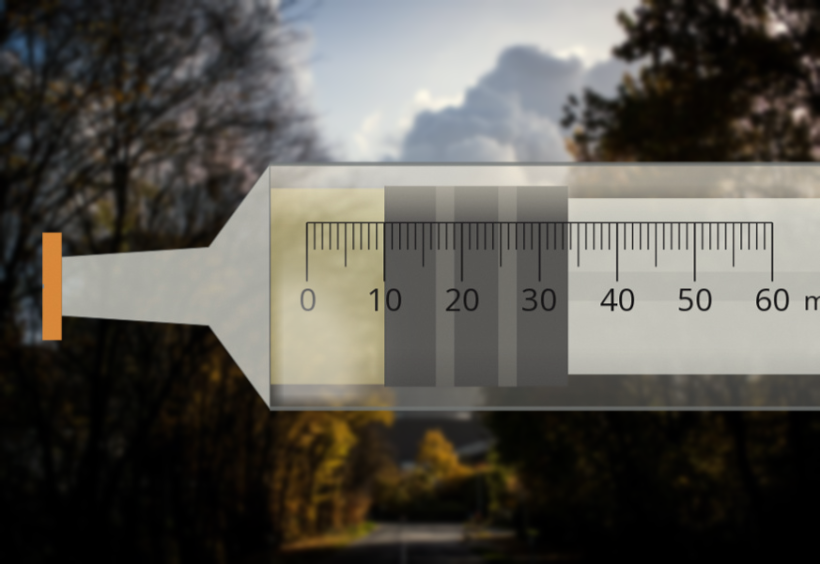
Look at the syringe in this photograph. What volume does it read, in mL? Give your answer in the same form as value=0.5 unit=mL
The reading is value=10 unit=mL
